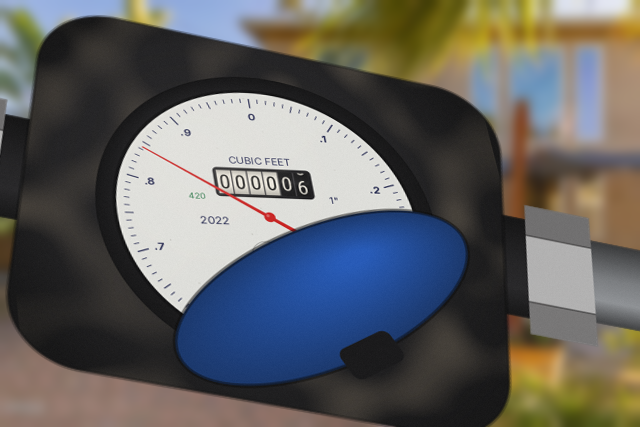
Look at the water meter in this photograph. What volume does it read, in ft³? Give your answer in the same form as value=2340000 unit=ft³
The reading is value=5.84 unit=ft³
